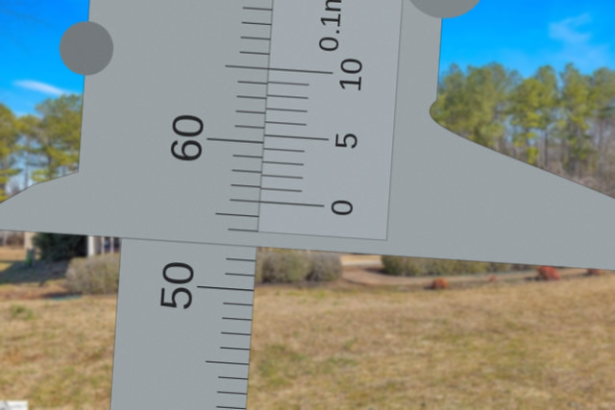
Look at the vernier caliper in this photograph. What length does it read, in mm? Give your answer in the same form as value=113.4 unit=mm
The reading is value=56.0 unit=mm
